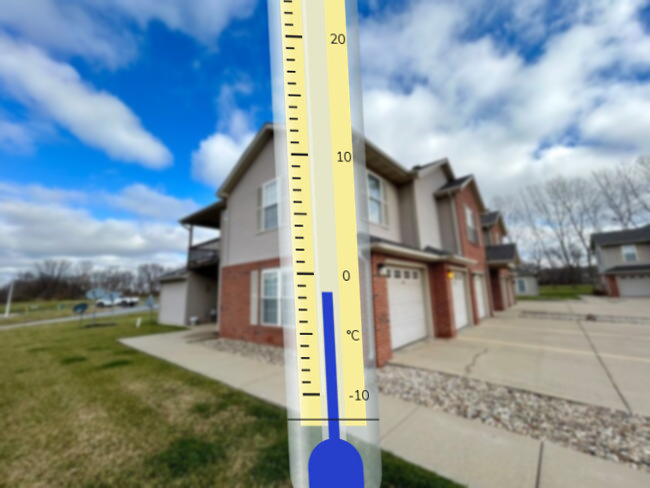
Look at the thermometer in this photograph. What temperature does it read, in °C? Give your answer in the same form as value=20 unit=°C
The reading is value=-1.5 unit=°C
